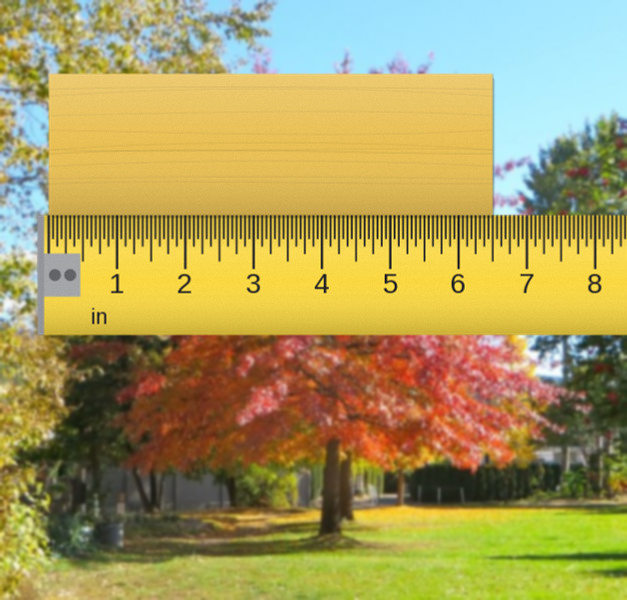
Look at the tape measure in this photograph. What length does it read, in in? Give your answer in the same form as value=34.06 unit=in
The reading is value=6.5 unit=in
